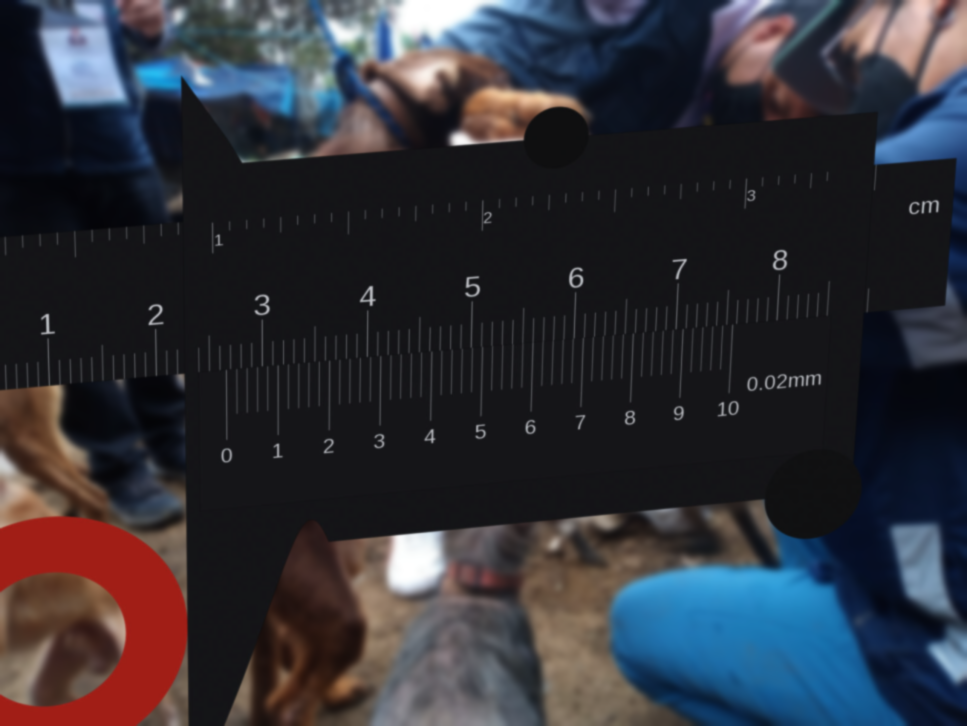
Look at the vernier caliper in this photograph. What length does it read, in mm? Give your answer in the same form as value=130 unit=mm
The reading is value=26.6 unit=mm
